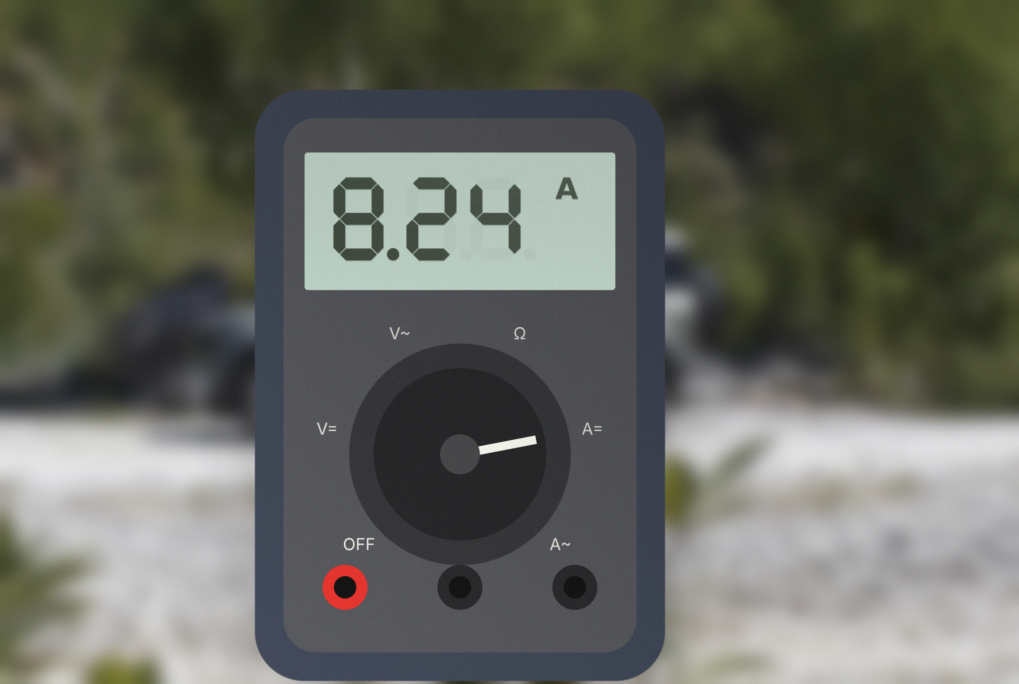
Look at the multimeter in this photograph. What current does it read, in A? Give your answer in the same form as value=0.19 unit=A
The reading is value=8.24 unit=A
